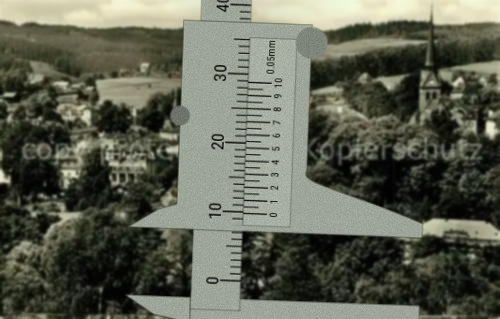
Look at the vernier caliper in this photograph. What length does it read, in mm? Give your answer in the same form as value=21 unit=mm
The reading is value=9.8 unit=mm
